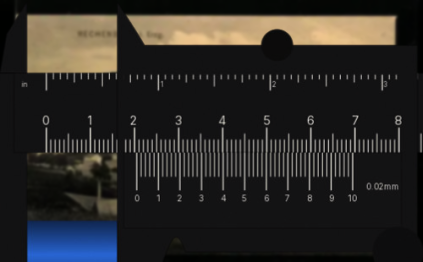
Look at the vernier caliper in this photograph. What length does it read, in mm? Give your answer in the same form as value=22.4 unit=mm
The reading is value=20.5 unit=mm
